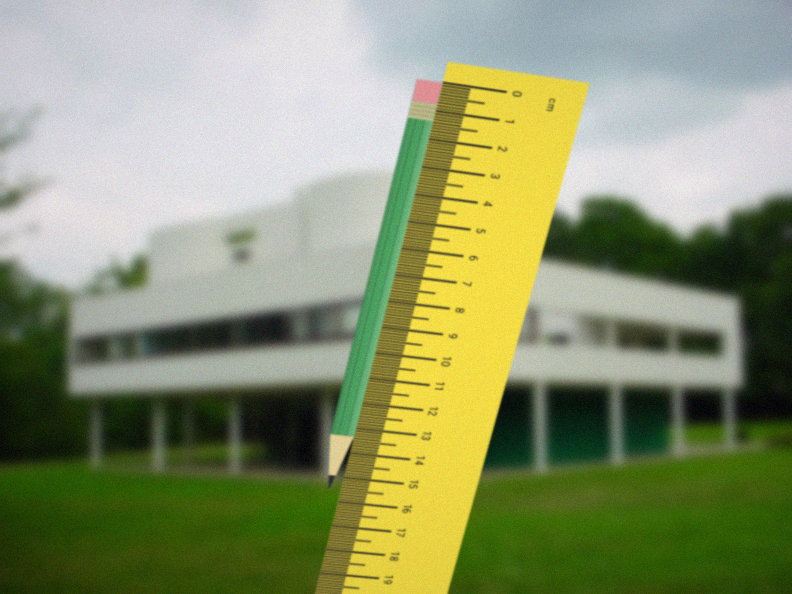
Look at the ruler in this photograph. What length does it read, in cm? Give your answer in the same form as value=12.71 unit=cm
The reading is value=15.5 unit=cm
